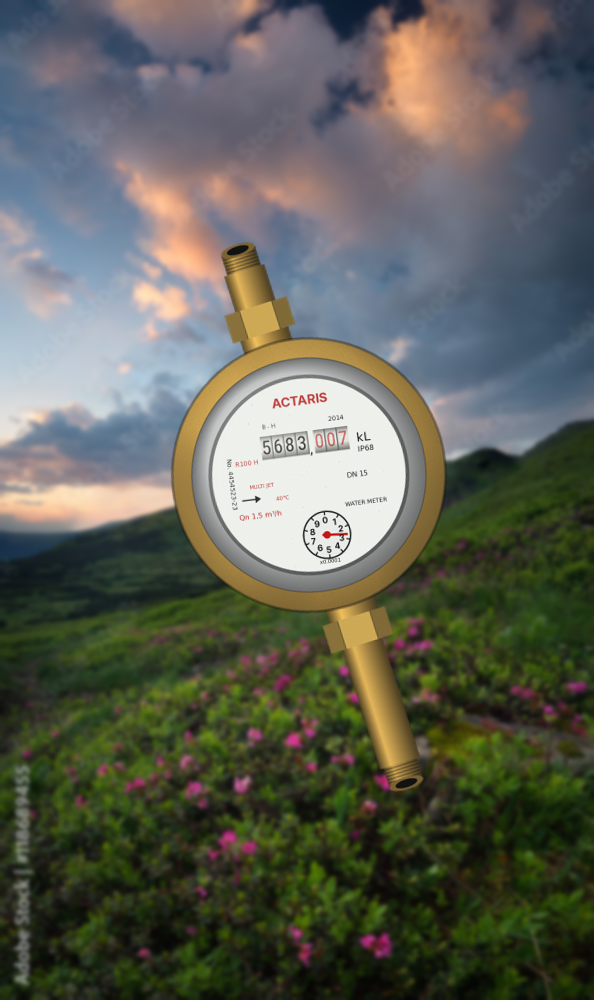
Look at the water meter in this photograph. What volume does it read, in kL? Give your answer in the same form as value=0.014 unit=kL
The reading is value=5683.0072 unit=kL
